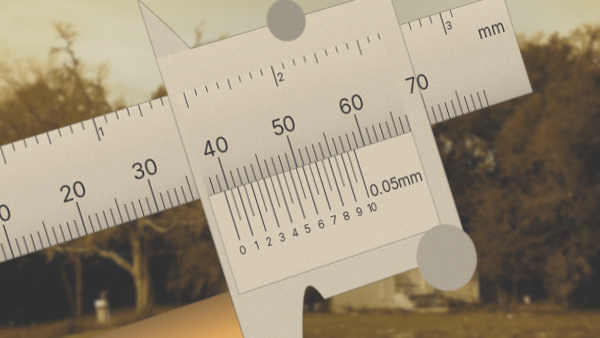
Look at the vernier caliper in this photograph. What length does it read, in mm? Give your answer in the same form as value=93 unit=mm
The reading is value=39.4 unit=mm
